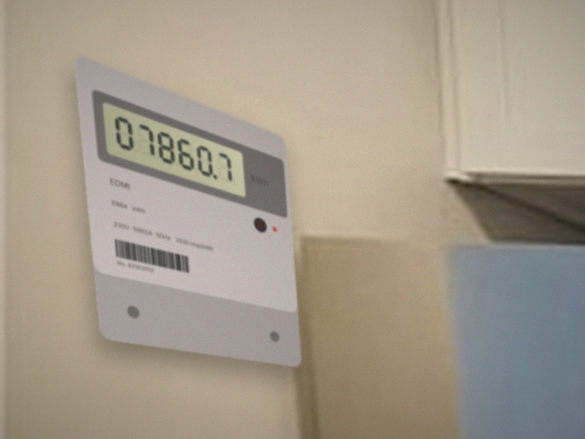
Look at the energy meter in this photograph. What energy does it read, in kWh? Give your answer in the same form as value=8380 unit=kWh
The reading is value=7860.7 unit=kWh
